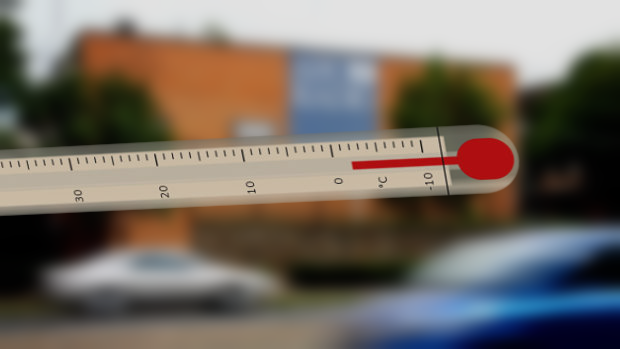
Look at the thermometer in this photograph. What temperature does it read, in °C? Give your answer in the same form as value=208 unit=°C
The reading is value=-2 unit=°C
